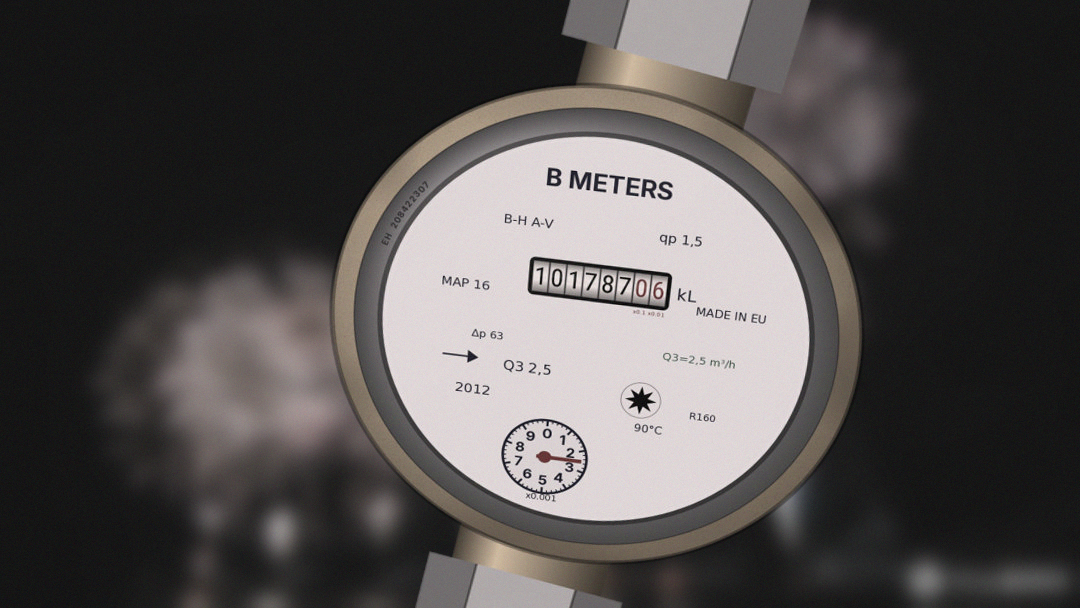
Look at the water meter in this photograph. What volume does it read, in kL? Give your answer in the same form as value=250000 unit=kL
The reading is value=101787.062 unit=kL
